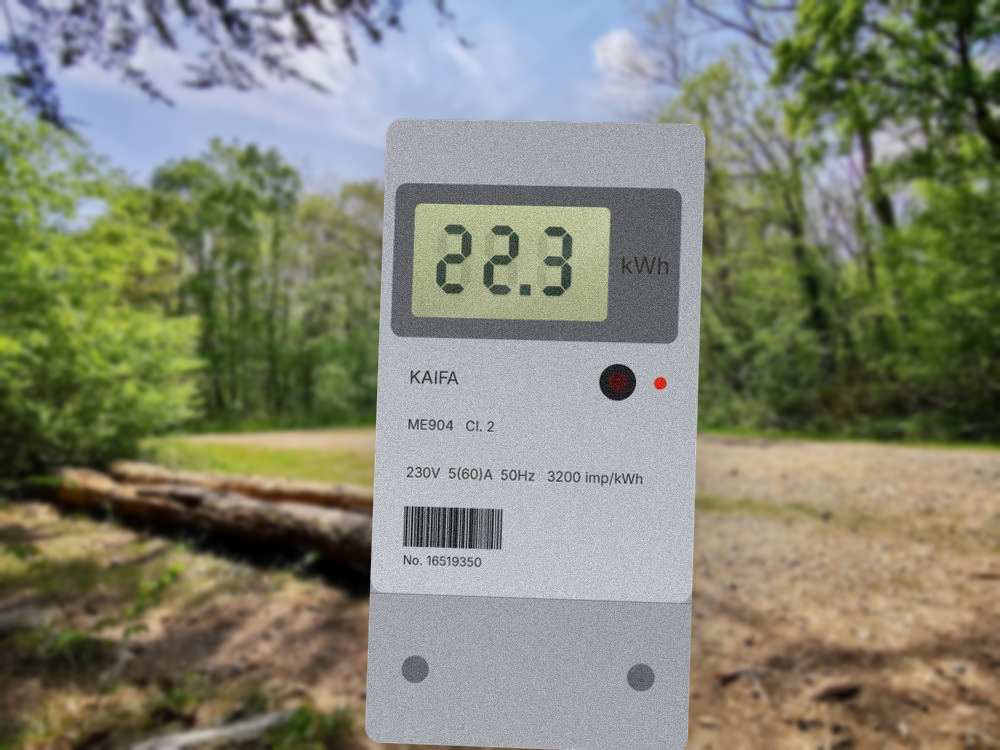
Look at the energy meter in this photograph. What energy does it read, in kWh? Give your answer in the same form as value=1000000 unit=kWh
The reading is value=22.3 unit=kWh
